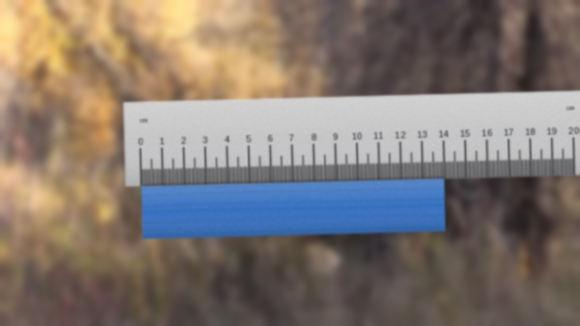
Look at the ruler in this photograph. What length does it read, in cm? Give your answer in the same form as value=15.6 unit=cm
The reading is value=14 unit=cm
